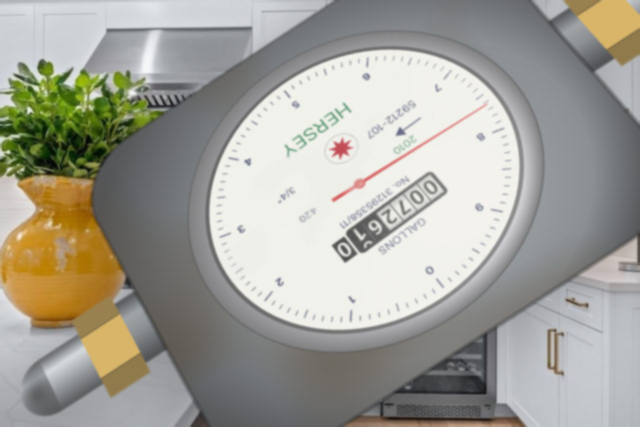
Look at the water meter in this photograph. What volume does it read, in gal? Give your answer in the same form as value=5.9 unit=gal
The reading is value=72607.6 unit=gal
